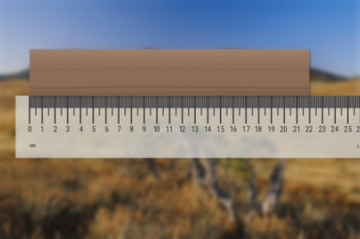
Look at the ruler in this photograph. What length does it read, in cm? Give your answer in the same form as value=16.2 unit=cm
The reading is value=22 unit=cm
